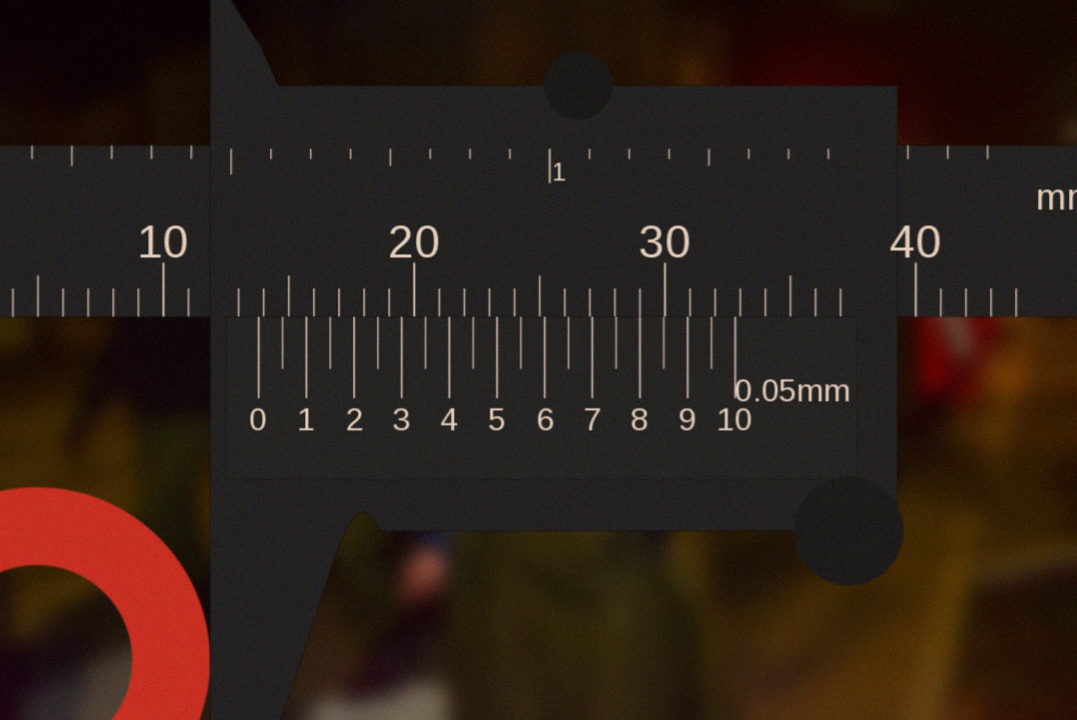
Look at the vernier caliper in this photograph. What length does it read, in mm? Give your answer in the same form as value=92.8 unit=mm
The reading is value=13.8 unit=mm
